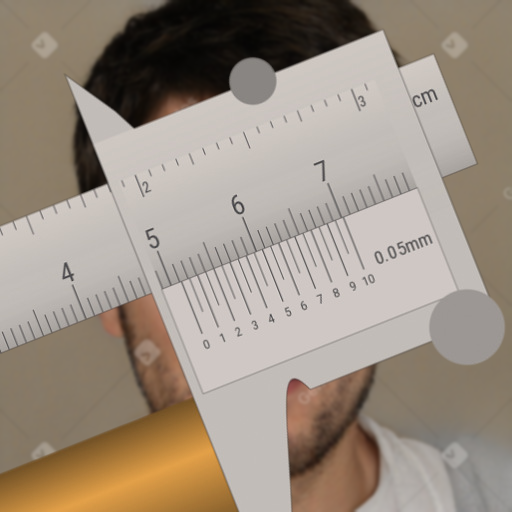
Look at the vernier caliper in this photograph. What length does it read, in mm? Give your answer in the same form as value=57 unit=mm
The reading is value=51.2 unit=mm
